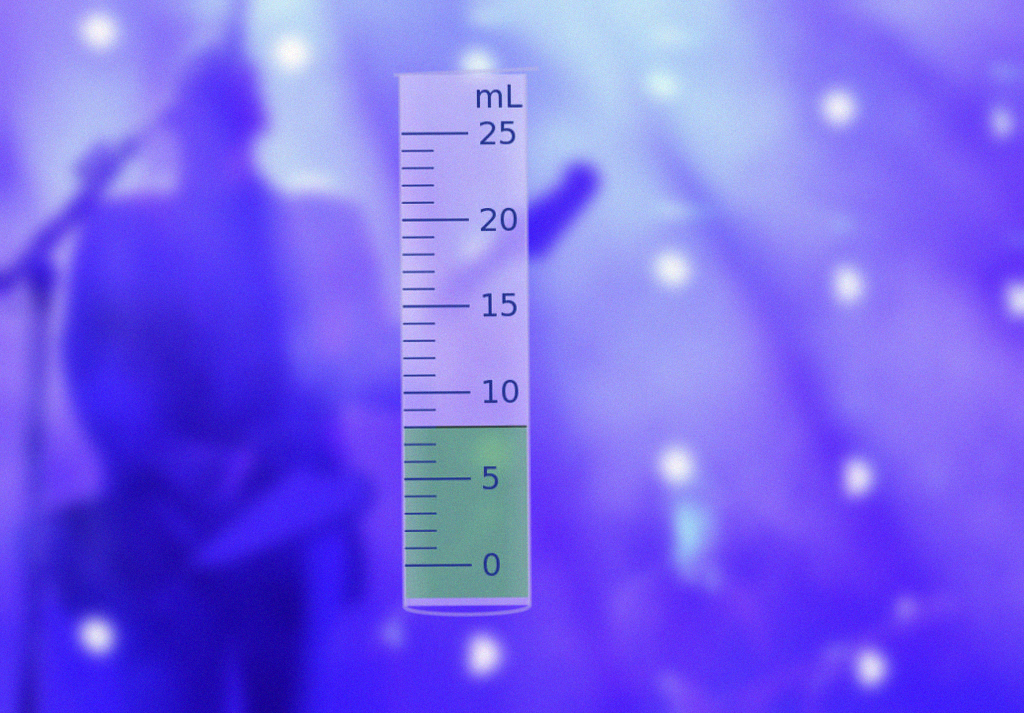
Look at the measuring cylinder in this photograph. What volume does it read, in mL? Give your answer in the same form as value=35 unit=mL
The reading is value=8 unit=mL
